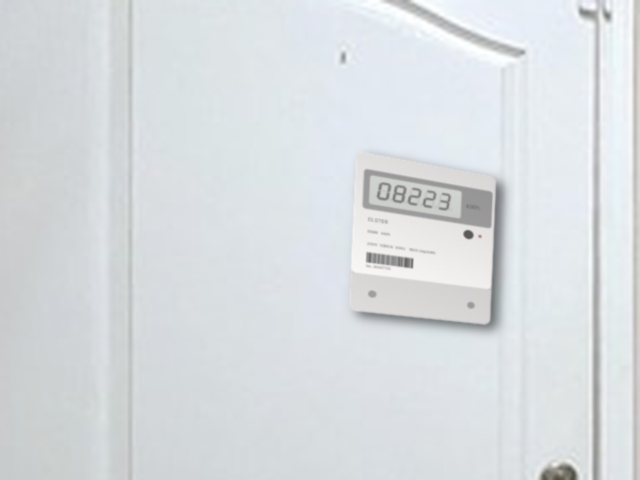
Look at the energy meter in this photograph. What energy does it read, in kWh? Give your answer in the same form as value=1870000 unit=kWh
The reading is value=8223 unit=kWh
